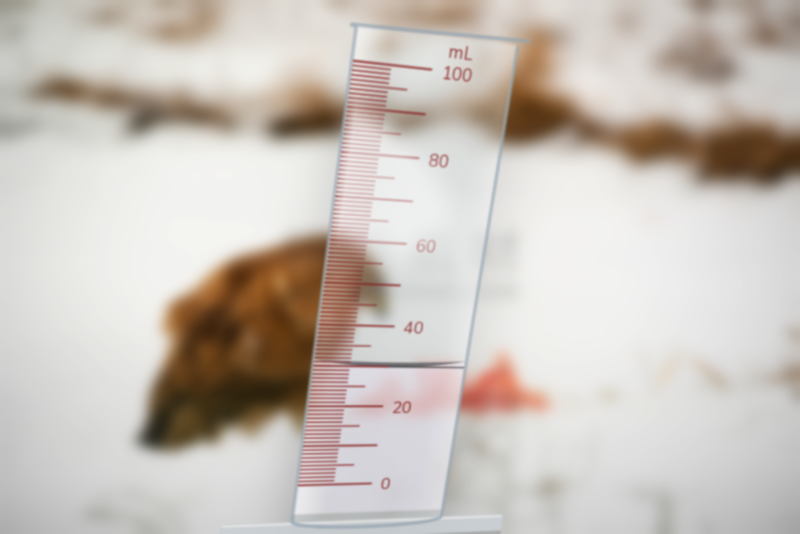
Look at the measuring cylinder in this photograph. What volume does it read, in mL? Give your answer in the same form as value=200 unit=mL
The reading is value=30 unit=mL
